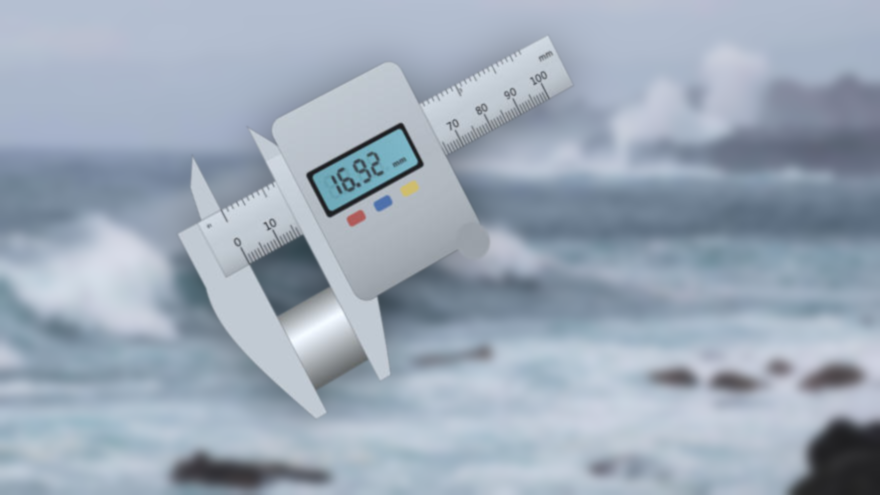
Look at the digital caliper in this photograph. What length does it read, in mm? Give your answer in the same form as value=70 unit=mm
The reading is value=16.92 unit=mm
